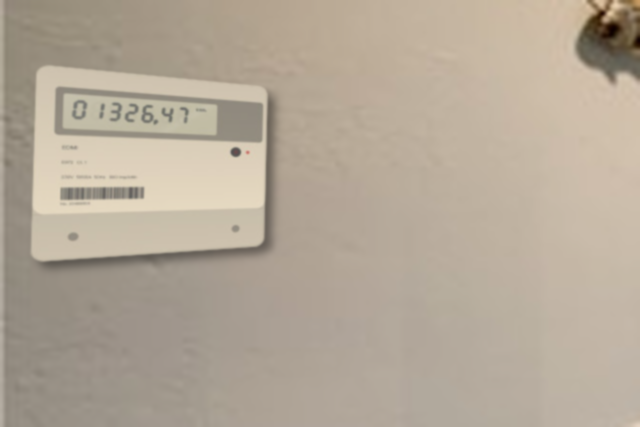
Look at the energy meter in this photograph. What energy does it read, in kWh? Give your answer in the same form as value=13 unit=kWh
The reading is value=1326.47 unit=kWh
